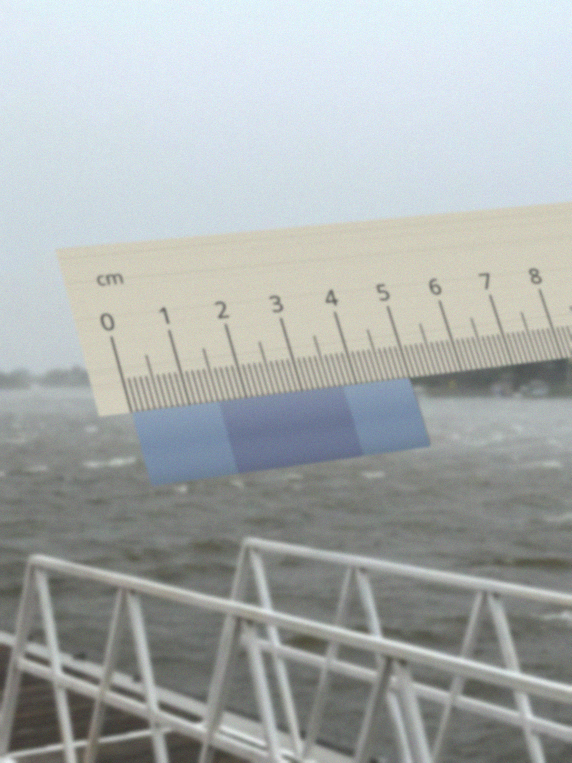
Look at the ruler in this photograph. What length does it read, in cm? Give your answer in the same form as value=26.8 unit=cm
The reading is value=5 unit=cm
